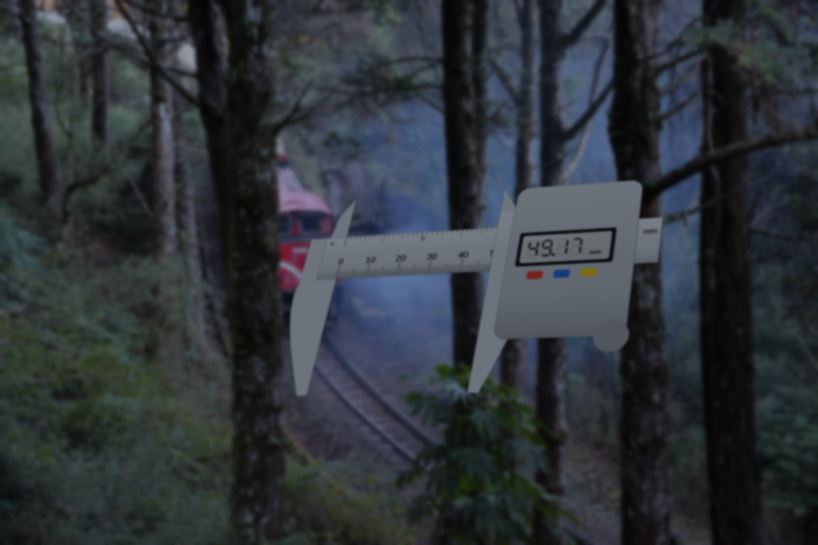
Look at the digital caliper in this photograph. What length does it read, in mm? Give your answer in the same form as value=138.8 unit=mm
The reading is value=49.17 unit=mm
